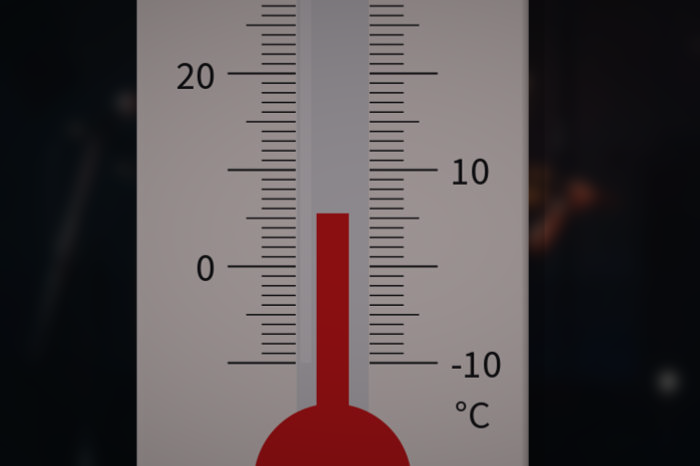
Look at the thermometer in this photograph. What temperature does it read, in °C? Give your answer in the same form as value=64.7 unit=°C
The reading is value=5.5 unit=°C
